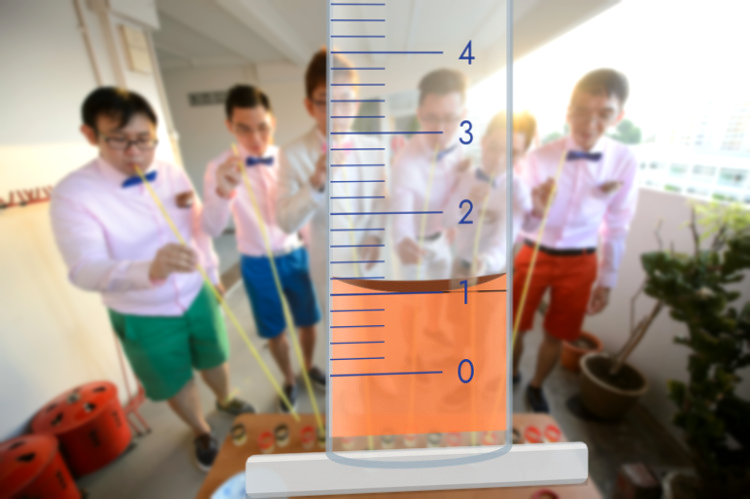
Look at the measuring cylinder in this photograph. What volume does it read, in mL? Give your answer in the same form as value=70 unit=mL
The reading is value=1 unit=mL
